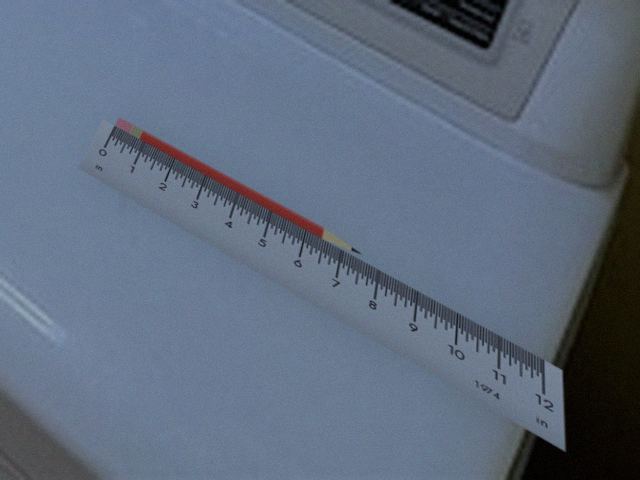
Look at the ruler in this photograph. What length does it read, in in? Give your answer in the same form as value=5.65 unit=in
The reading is value=7.5 unit=in
